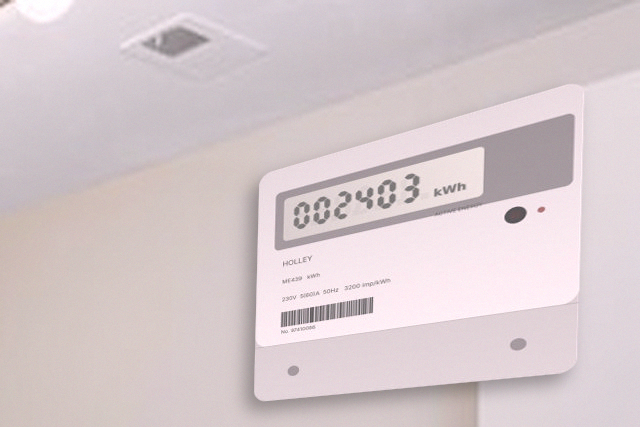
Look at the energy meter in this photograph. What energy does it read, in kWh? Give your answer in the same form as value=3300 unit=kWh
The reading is value=2403 unit=kWh
